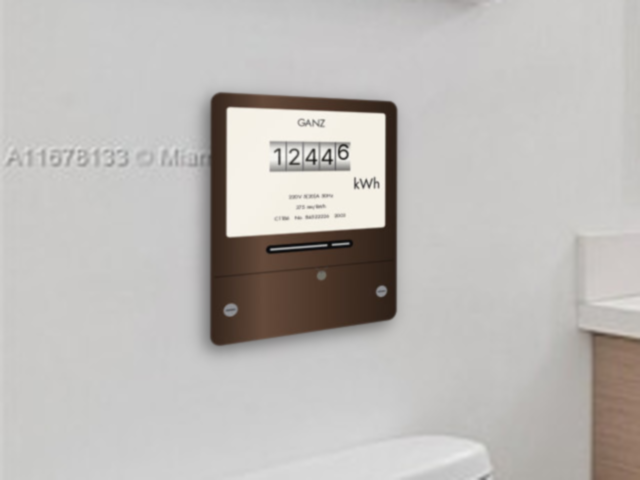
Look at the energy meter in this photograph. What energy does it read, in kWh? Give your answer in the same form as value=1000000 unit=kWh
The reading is value=12446 unit=kWh
